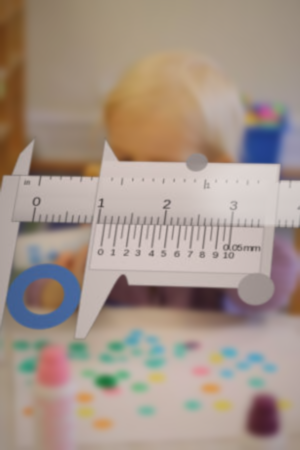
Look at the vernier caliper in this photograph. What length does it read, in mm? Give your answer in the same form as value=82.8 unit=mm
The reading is value=11.0 unit=mm
